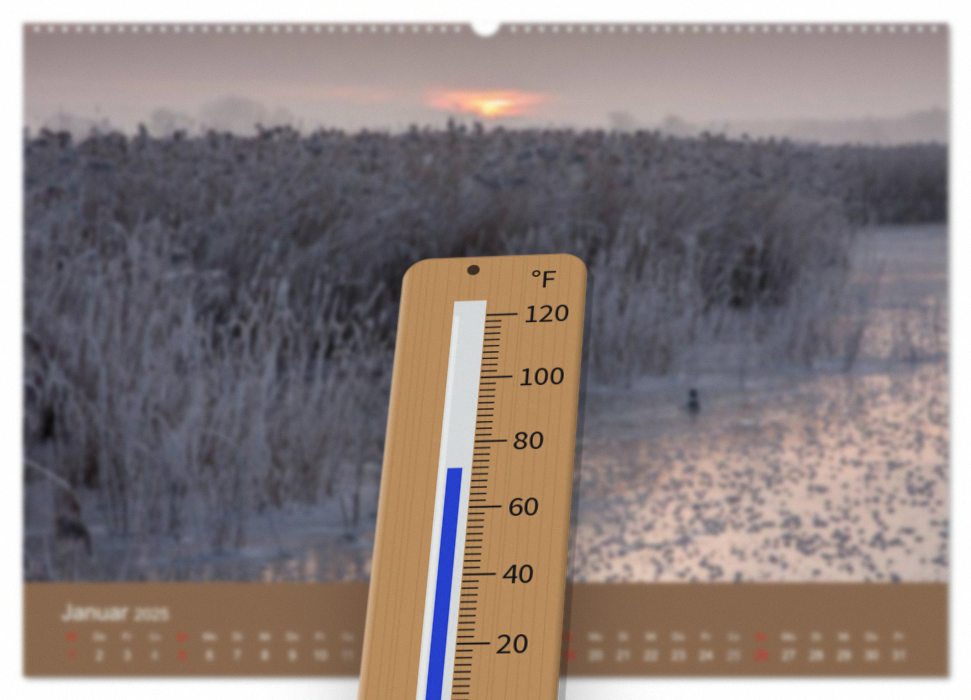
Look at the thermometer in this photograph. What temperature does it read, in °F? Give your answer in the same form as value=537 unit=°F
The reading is value=72 unit=°F
